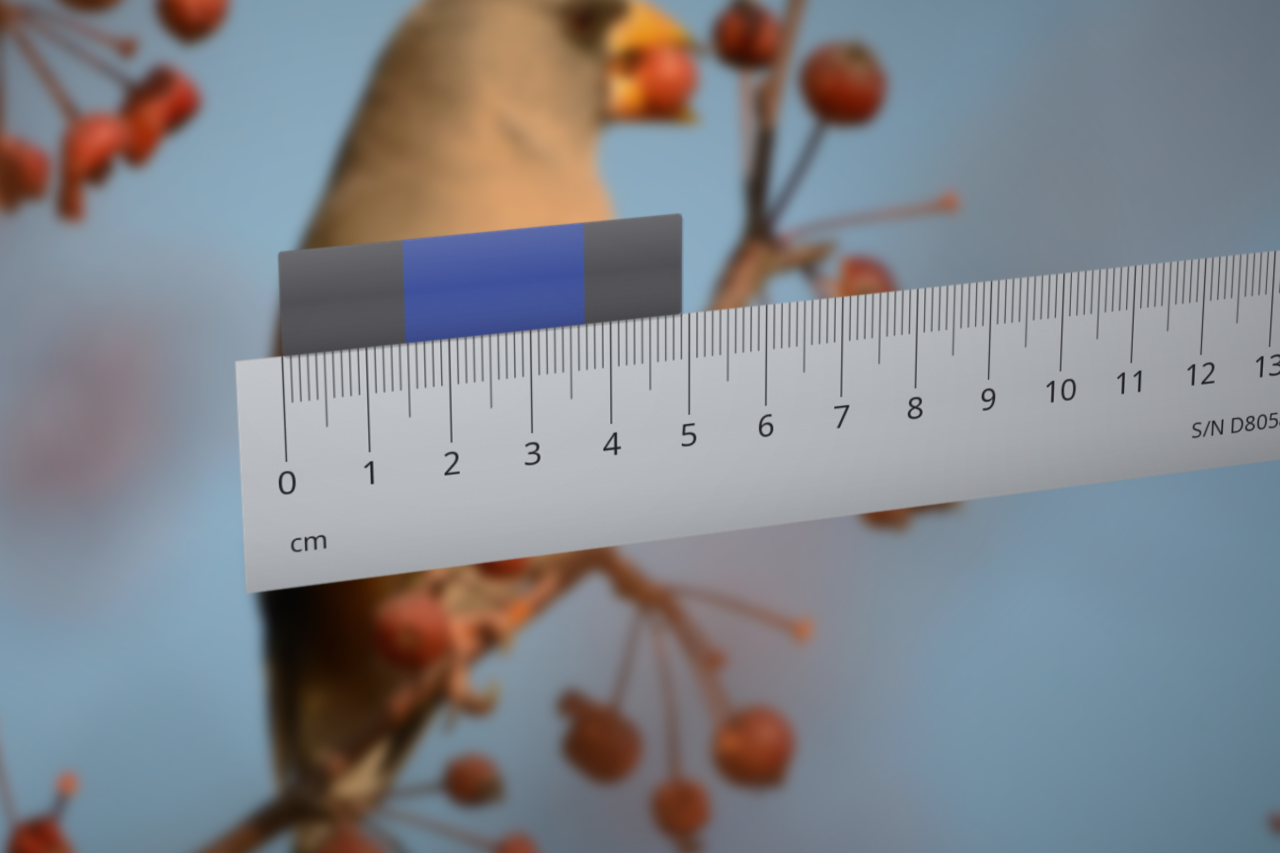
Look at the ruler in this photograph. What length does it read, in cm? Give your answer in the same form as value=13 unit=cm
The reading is value=4.9 unit=cm
